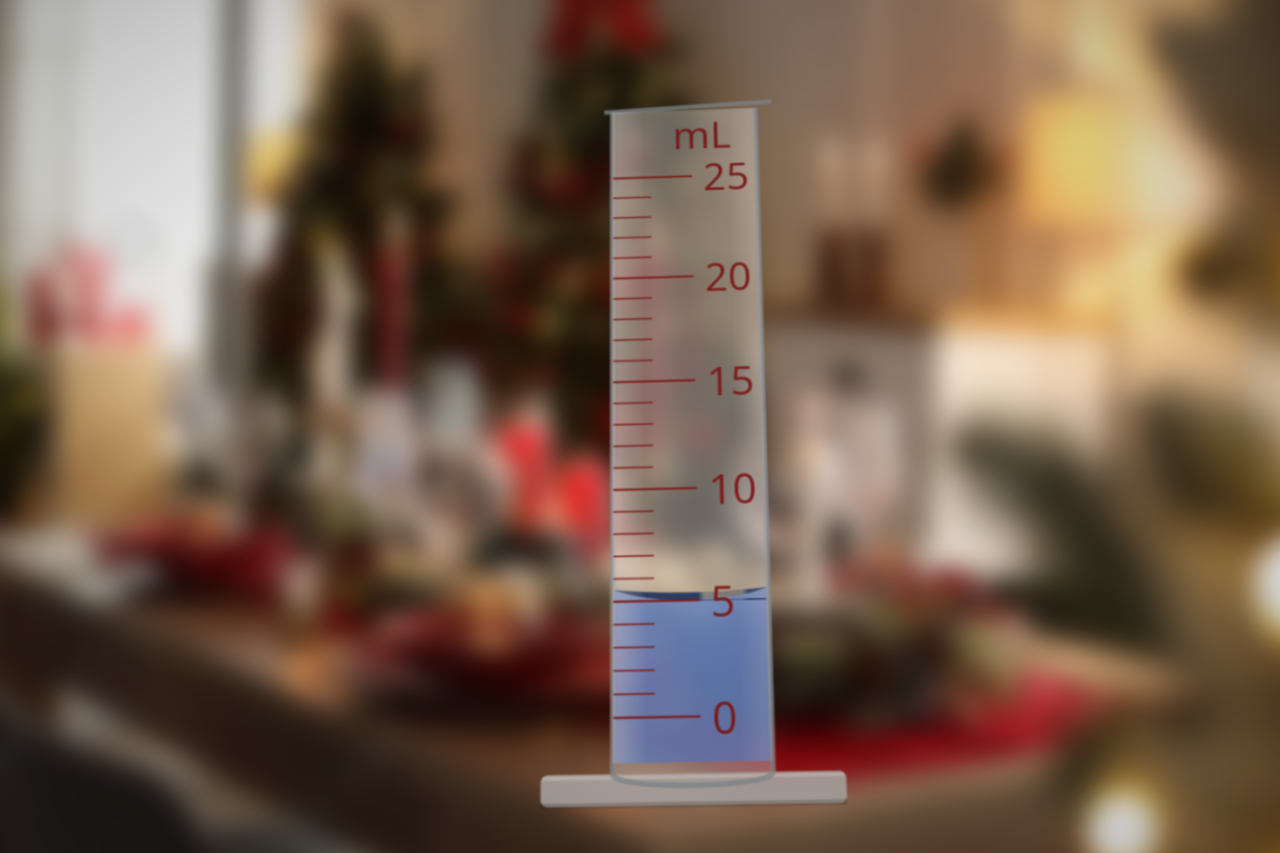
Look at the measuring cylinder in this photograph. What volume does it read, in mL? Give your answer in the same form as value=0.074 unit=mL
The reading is value=5 unit=mL
